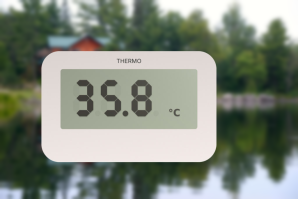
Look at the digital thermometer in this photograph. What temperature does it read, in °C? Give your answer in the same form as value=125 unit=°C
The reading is value=35.8 unit=°C
